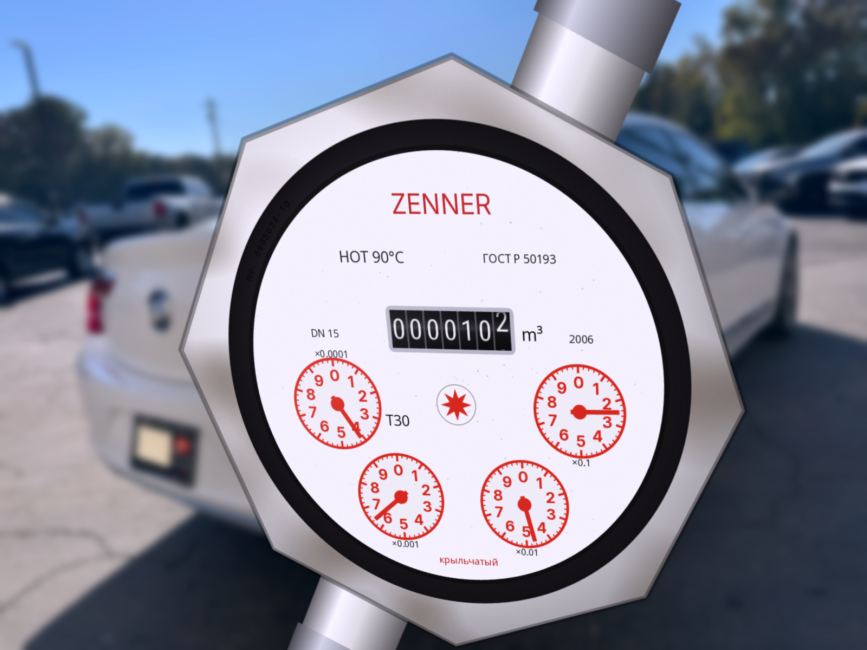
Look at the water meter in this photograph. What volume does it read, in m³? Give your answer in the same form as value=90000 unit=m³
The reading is value=102.2464 unit=m³
